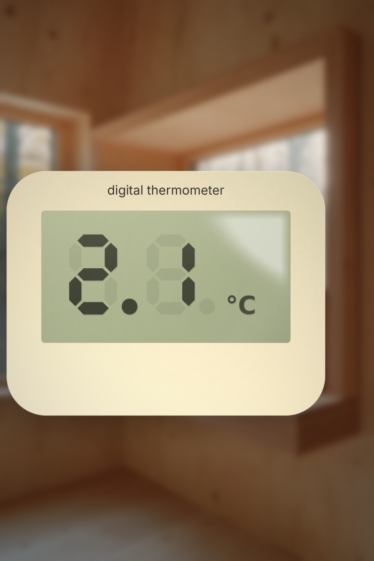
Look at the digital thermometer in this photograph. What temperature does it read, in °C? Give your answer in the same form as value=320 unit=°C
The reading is value=2.1 unit=°C
